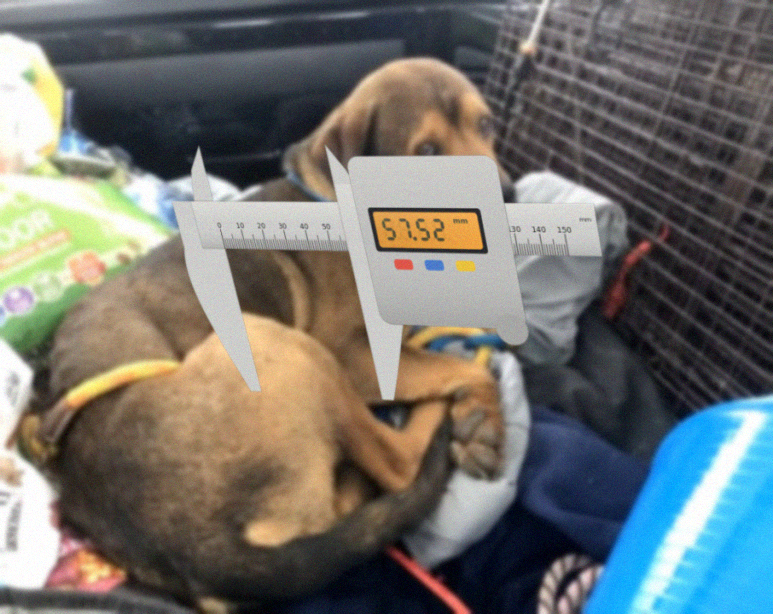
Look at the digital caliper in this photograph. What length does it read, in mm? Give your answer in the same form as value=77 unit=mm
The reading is value=57.52 unit=mm
